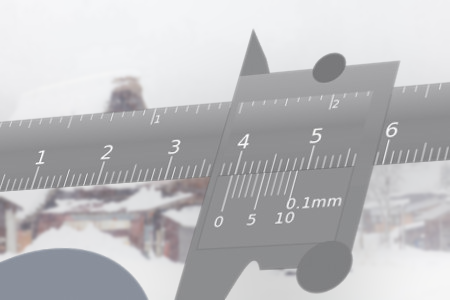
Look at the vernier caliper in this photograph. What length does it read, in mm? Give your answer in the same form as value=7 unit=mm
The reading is value=39.6 unit=mm
